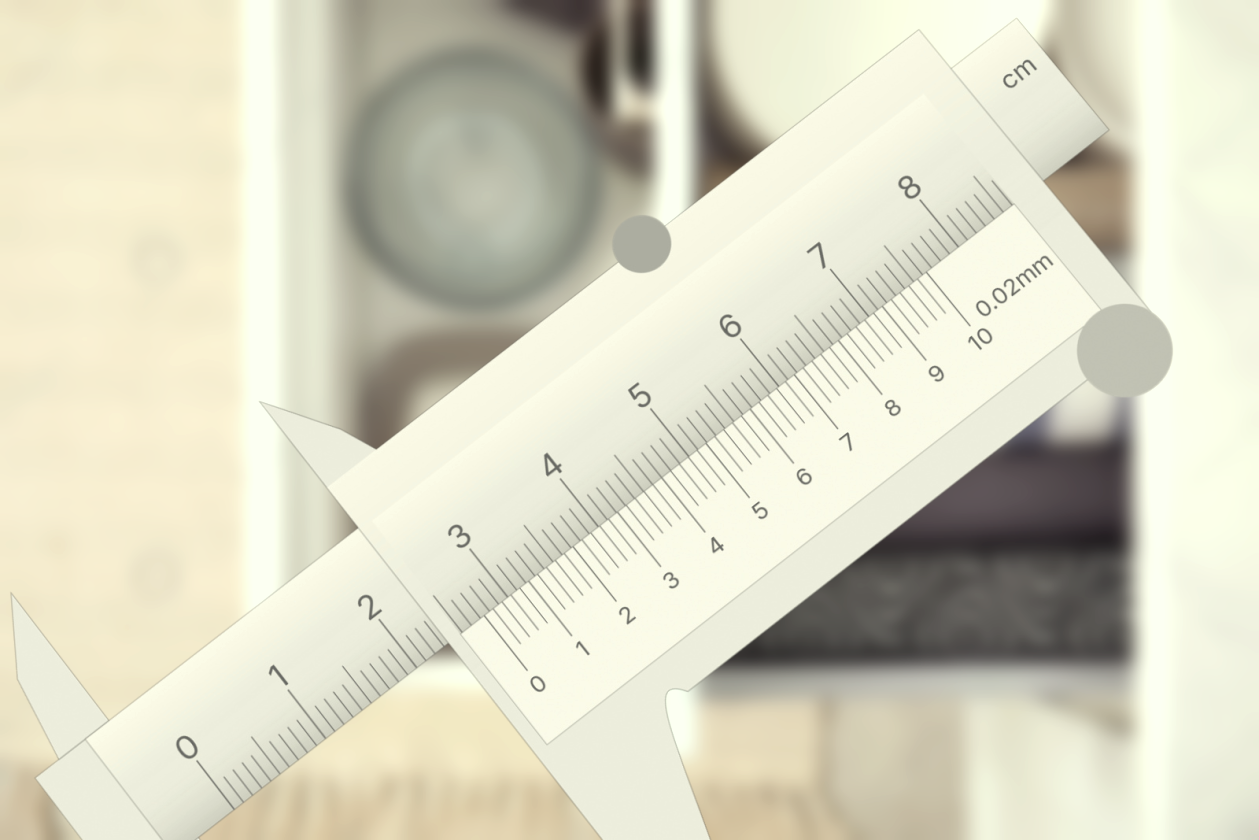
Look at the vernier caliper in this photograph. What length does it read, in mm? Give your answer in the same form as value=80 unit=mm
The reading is value=27.4 unit=mm
